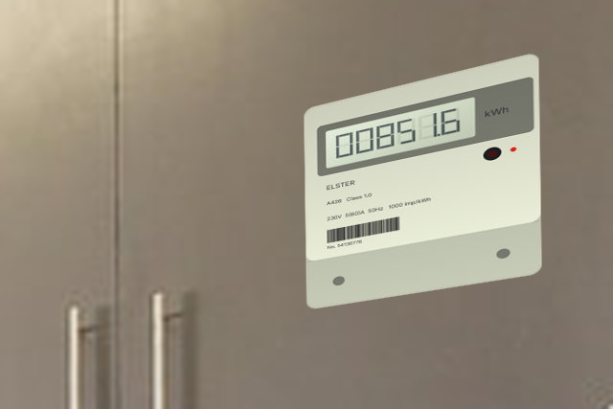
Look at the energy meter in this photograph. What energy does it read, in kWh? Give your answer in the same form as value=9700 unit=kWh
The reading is value=851.6 unit=kWh
